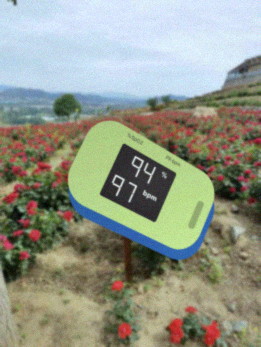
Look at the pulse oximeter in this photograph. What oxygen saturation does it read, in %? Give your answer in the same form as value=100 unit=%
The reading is value=94 unit=%
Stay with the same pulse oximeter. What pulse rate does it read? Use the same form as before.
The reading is value=97 unit=bpm
